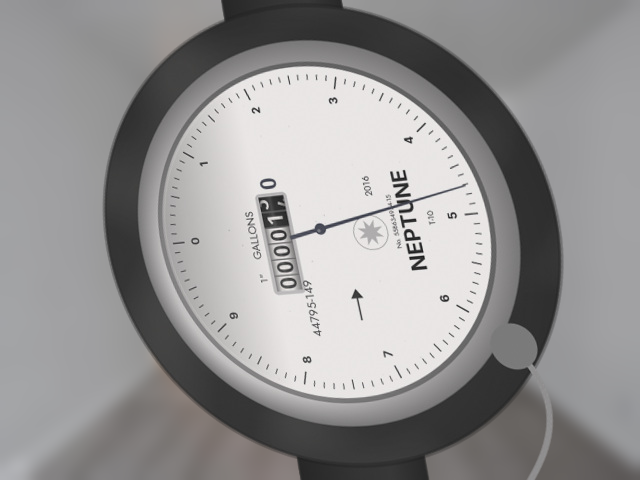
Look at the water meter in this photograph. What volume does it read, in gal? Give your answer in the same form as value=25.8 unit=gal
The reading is value=134.7 unit=gal
